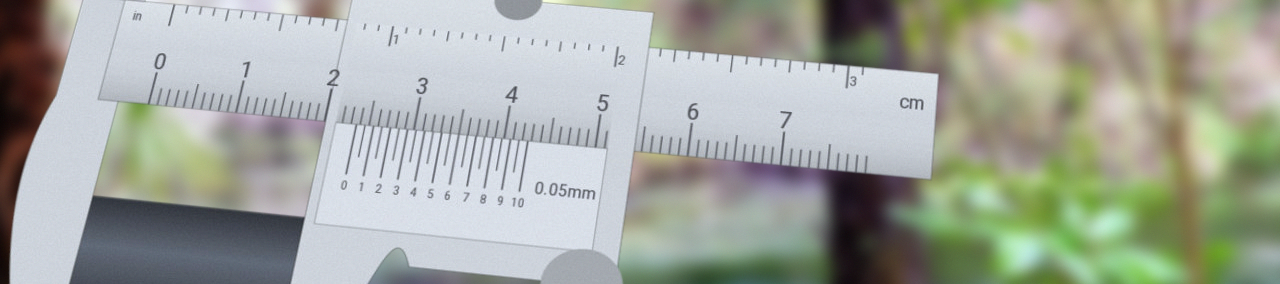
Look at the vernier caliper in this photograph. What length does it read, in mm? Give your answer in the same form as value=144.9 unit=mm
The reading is value=23.6 unit=mm
